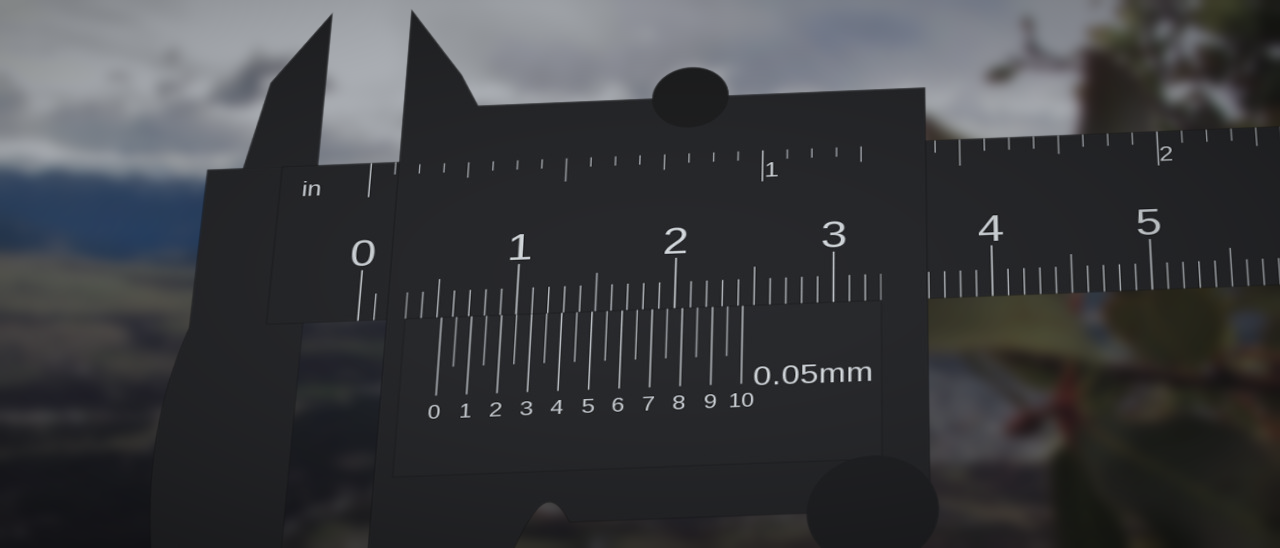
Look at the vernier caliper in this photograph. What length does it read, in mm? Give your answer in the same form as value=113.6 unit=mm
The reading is value=5.3 unit=mm
